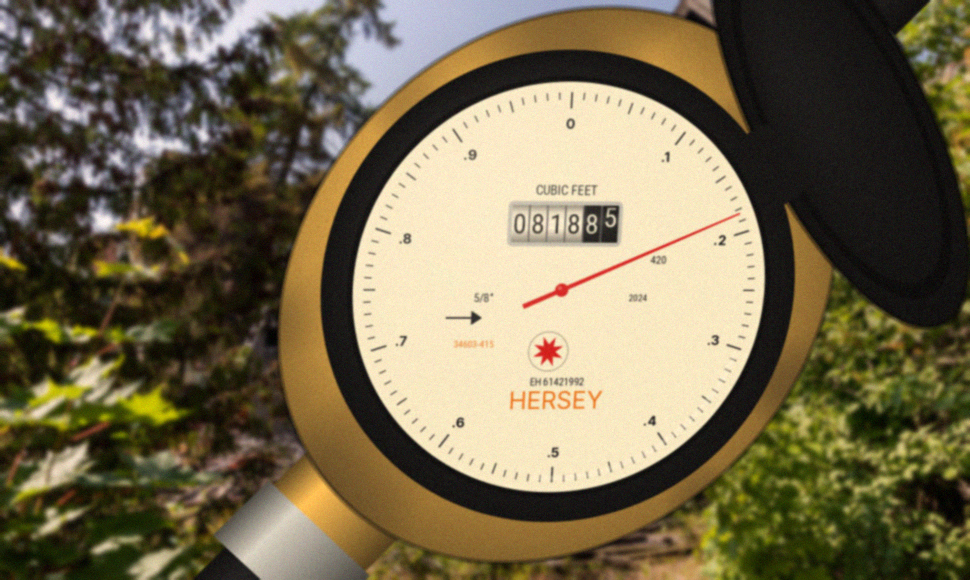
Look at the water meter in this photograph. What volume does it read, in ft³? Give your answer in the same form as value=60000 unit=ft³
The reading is value=81885.18 unit=ft³
